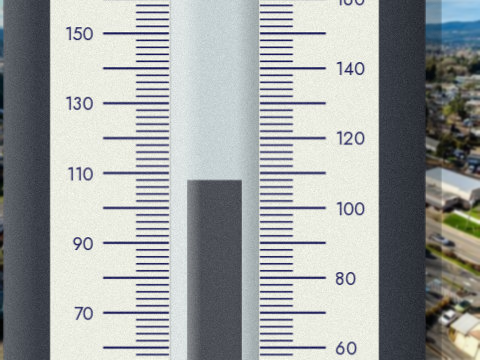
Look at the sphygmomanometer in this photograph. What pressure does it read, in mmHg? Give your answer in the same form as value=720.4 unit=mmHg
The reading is value=108 unit=mmHg
